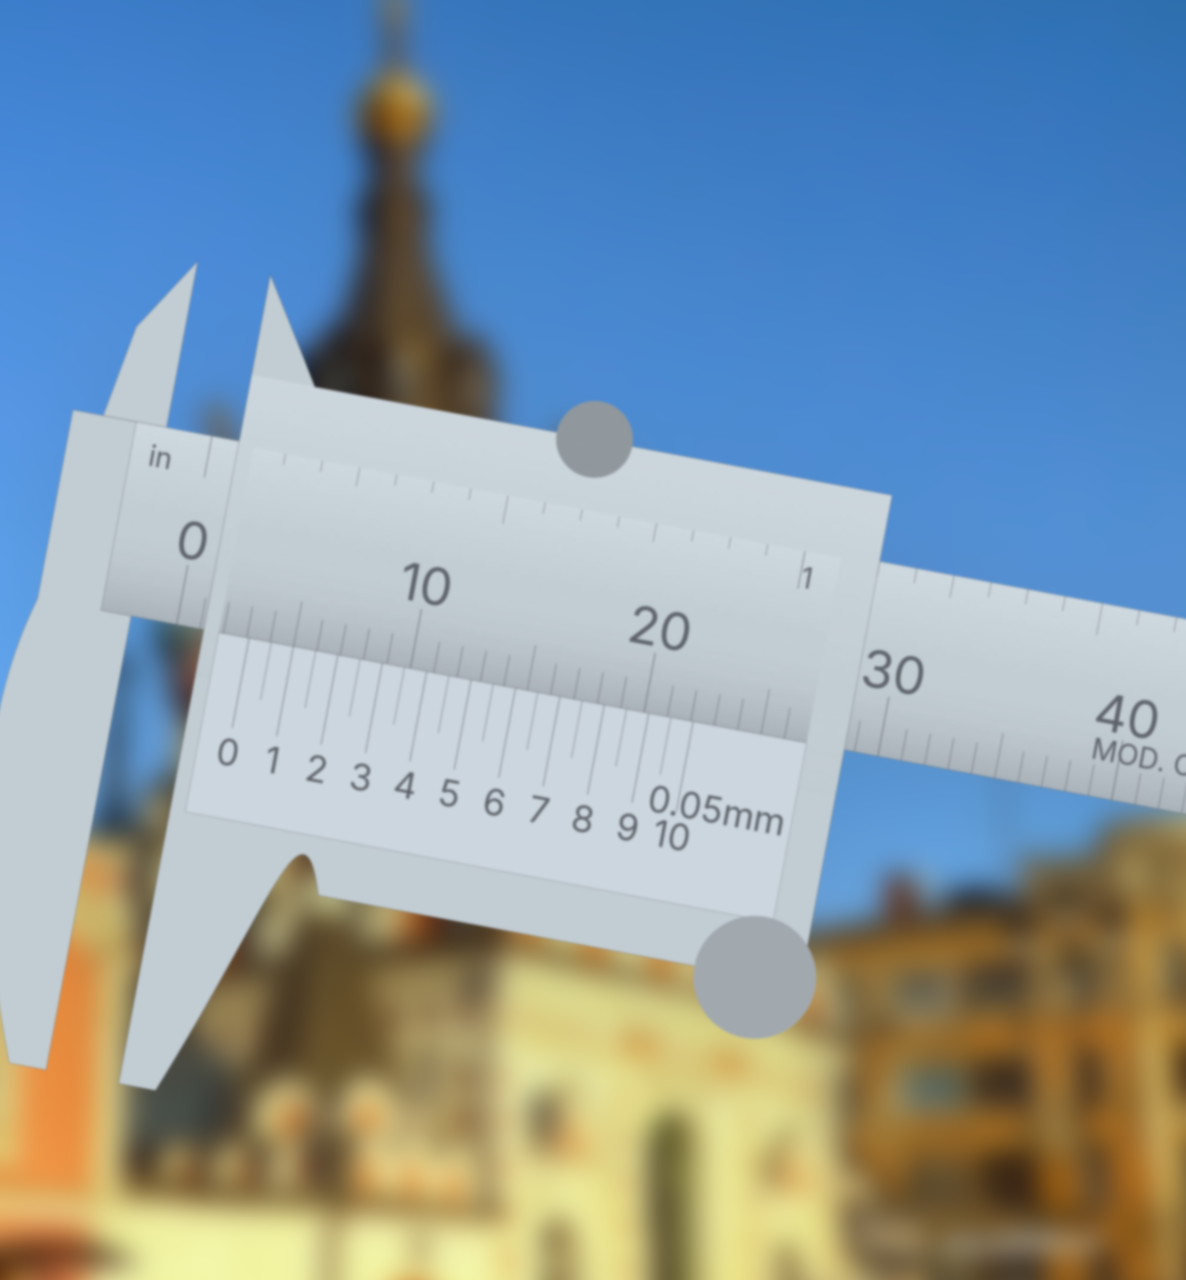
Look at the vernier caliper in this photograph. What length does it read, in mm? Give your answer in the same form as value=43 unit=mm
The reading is value=3.1 unit=mm
